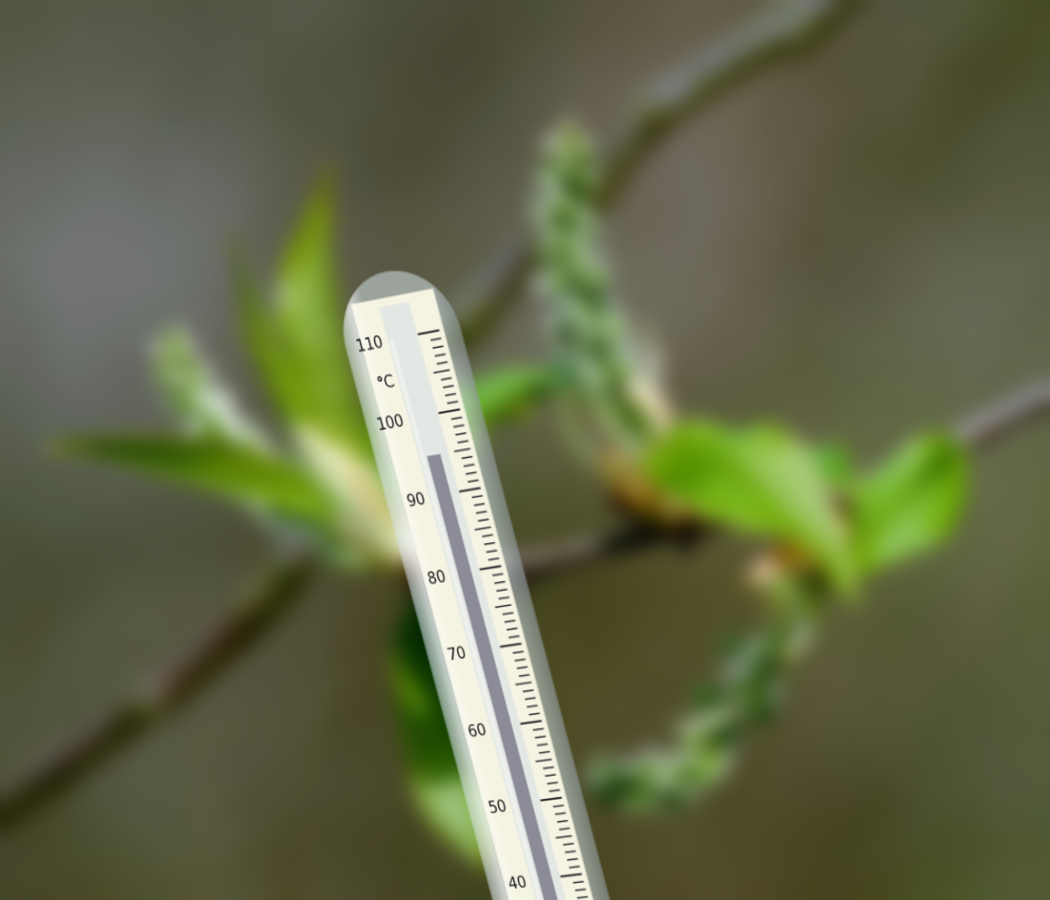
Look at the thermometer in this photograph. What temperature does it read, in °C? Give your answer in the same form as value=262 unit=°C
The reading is value=95 unit=°C
